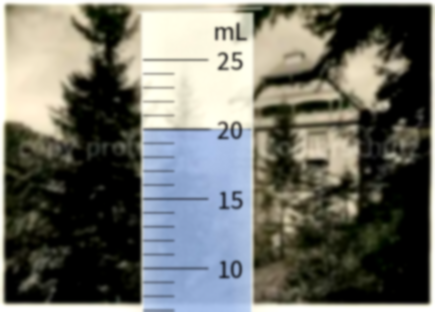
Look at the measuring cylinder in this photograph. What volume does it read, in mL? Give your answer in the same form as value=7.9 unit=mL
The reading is value=20 unit=mL
